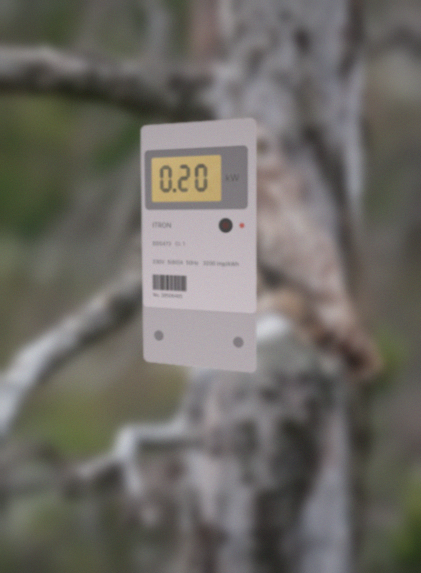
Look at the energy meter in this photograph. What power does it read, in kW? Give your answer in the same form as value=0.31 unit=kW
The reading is value=0.20 unit=kW
